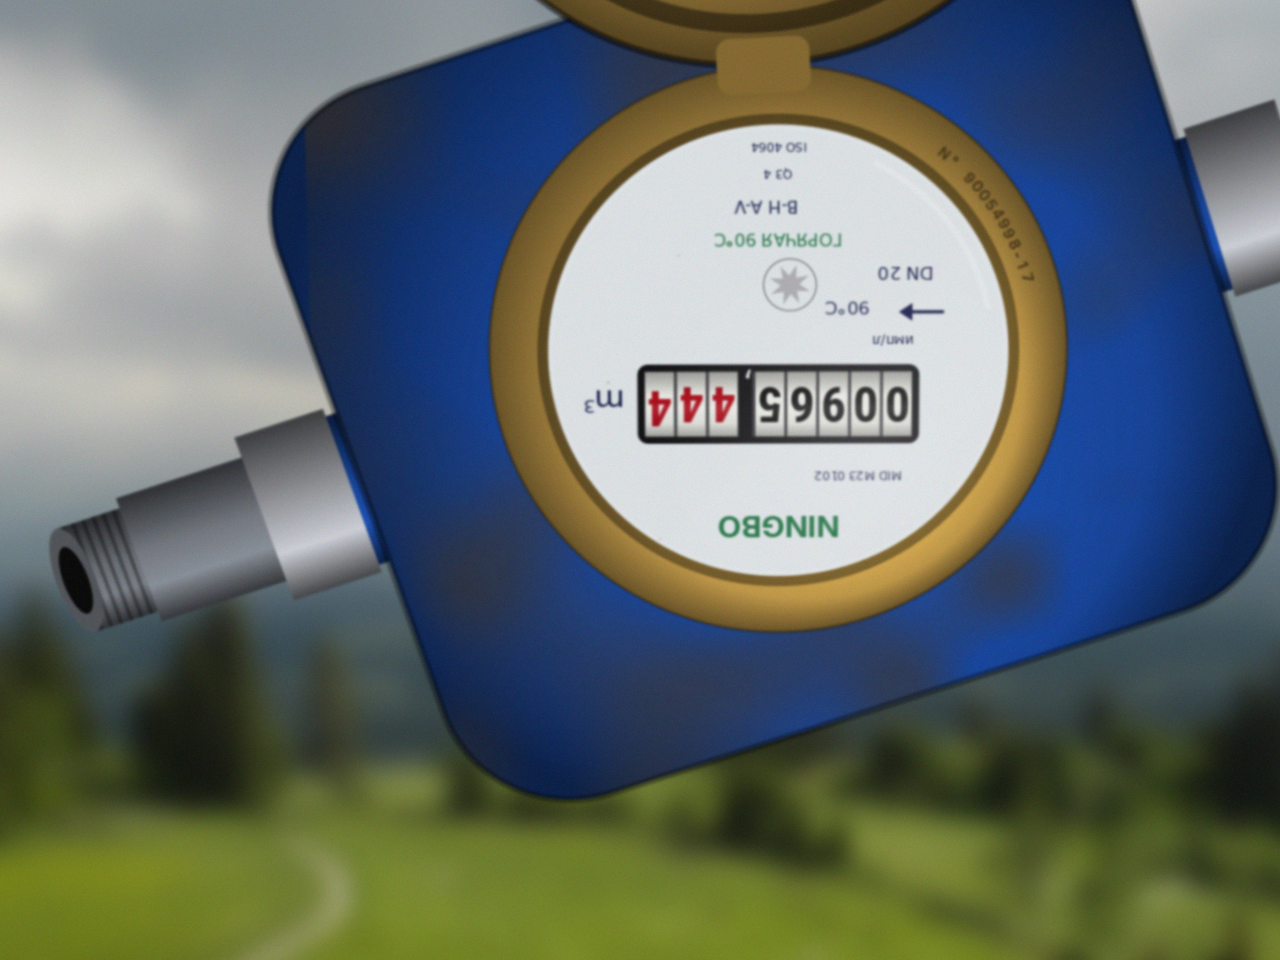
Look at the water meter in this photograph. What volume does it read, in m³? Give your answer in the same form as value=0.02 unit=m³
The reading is value=965.444 unit=m³
